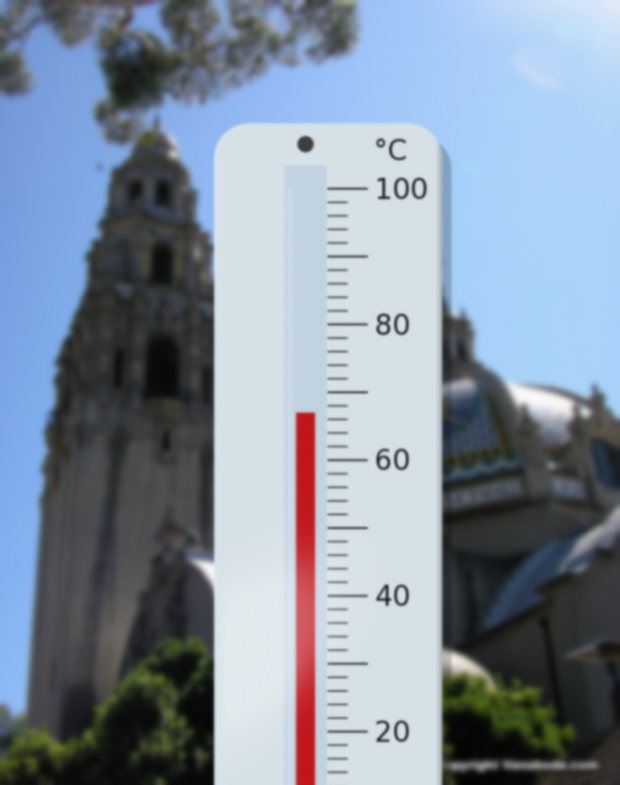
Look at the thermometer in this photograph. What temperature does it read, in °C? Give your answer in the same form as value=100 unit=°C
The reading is value=67 unit=°C
